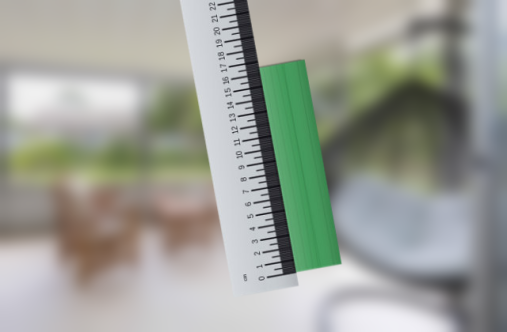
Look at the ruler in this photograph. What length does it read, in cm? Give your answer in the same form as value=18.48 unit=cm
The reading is value=16.5 unit=cm
